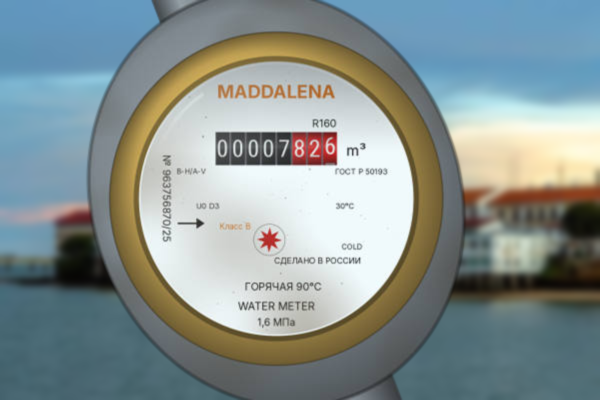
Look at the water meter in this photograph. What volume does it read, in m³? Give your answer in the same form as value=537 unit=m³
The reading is value=7.826 unit=m³
